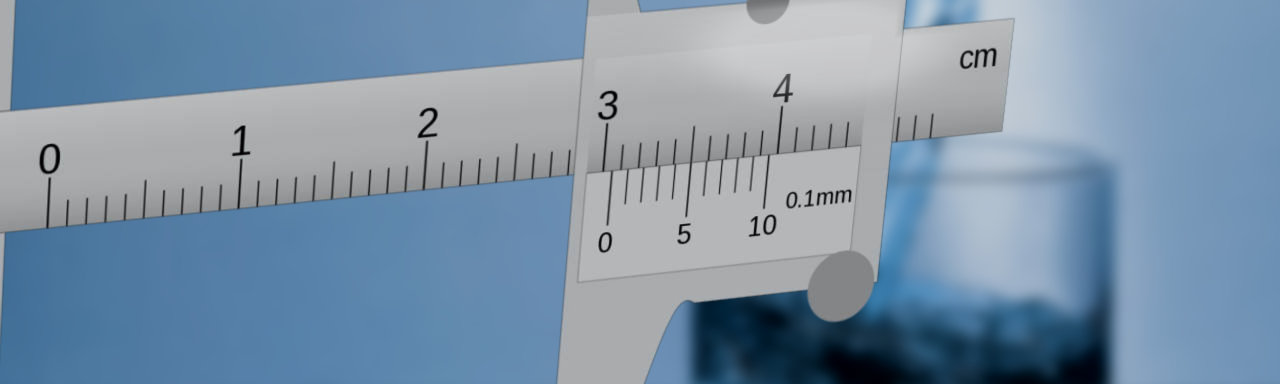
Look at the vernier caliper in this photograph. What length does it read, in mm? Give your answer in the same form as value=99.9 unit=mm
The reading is value=30.5 unit=mm
